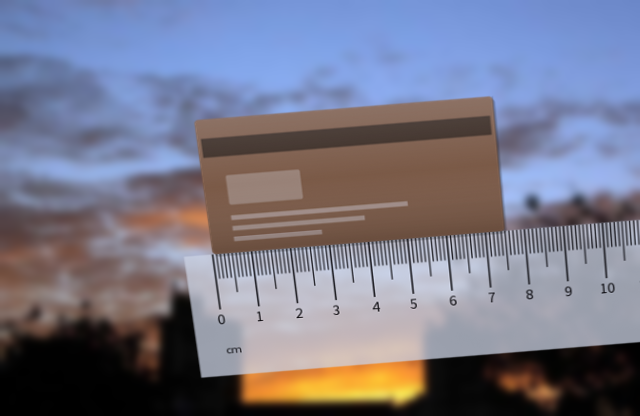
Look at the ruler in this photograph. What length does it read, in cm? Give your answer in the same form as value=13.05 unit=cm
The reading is value=7.5 unit=cm
